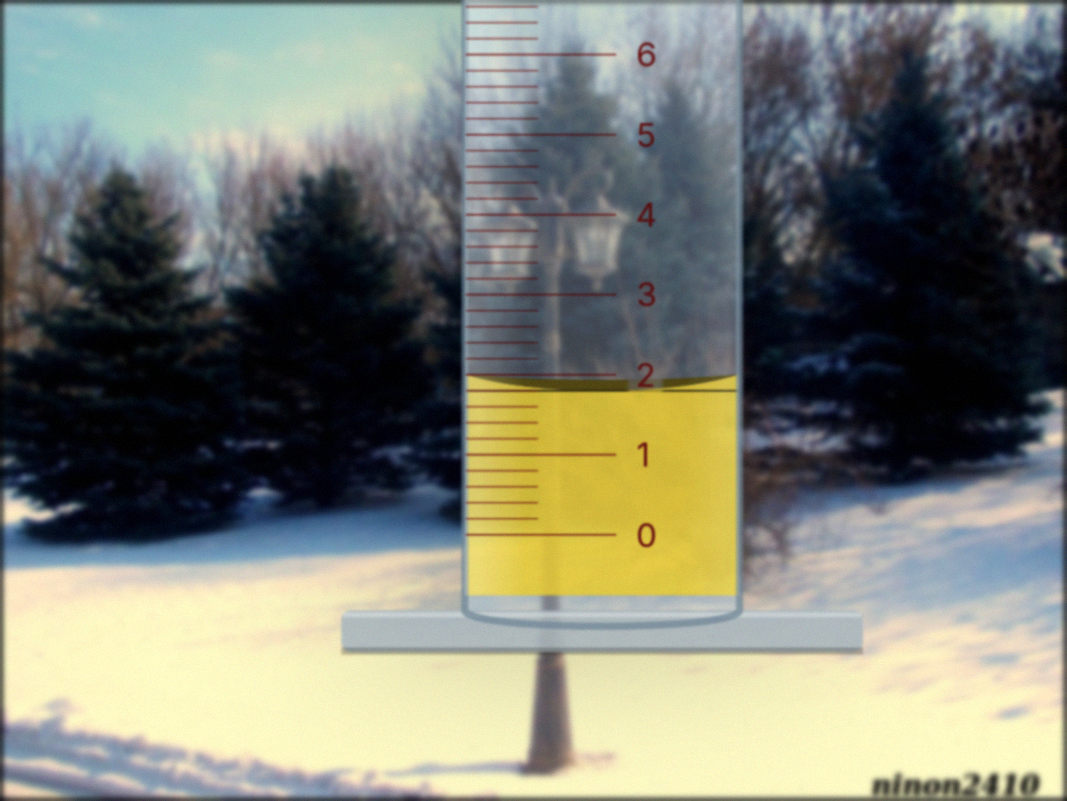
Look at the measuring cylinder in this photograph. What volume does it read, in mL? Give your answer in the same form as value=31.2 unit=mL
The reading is value=1.8 unit=mL
